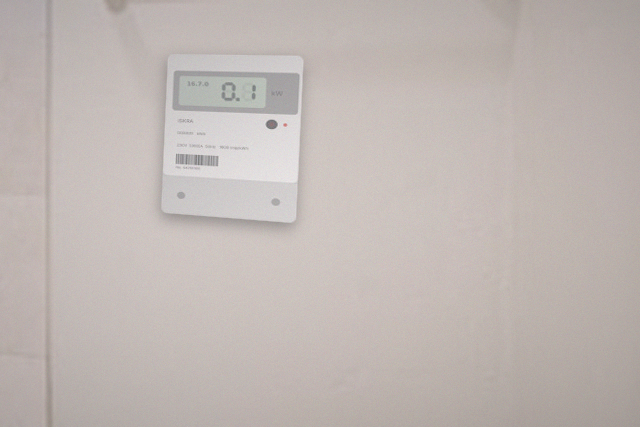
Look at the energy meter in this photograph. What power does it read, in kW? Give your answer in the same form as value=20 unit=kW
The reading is value=0.1 unit=kW
